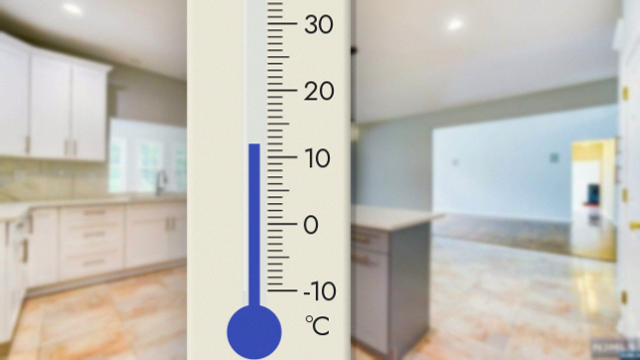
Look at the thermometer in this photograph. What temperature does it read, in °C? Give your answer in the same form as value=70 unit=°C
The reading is value=12 unit=°C
